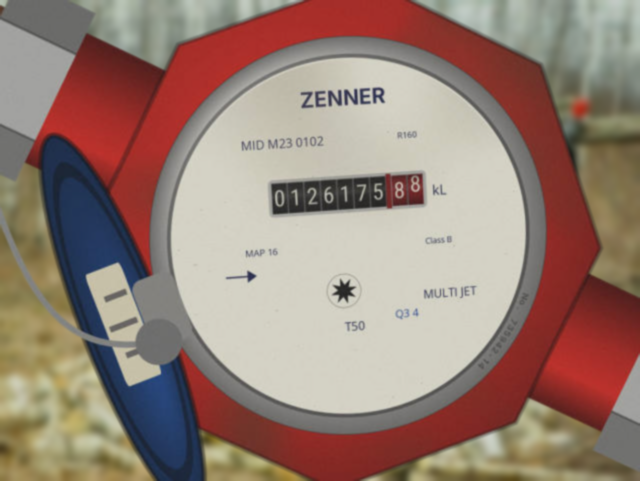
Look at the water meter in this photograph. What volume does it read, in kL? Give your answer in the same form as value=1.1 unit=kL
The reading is value=126175.88 unit=kL
